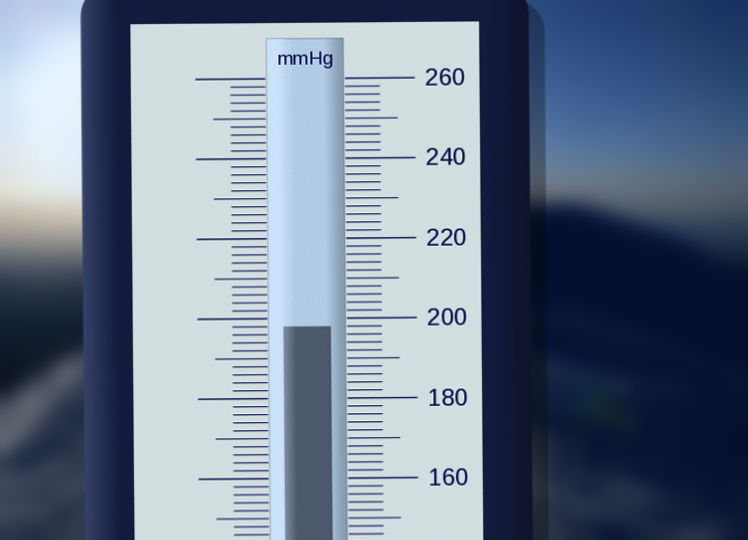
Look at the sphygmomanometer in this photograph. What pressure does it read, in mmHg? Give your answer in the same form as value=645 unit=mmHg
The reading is value=198 unit=mmHg
